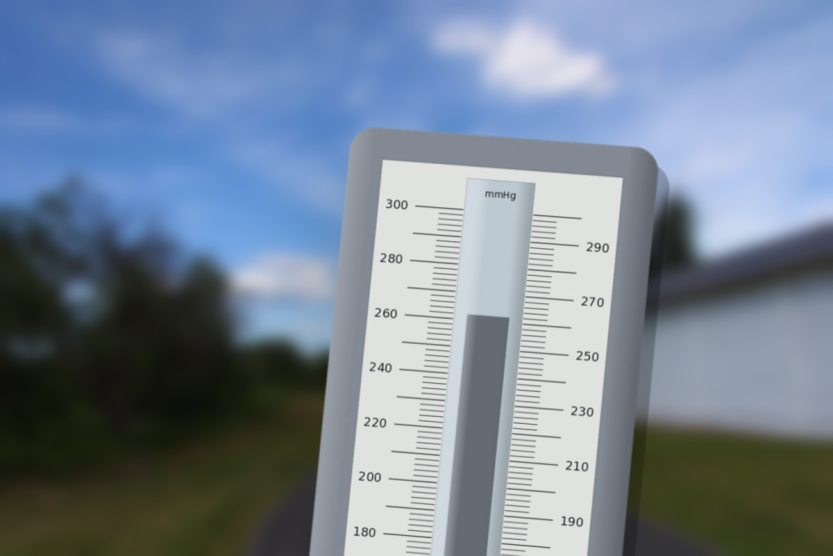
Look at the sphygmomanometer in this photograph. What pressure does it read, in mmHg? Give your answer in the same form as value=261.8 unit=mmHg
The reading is value=262 unit=mmHg
